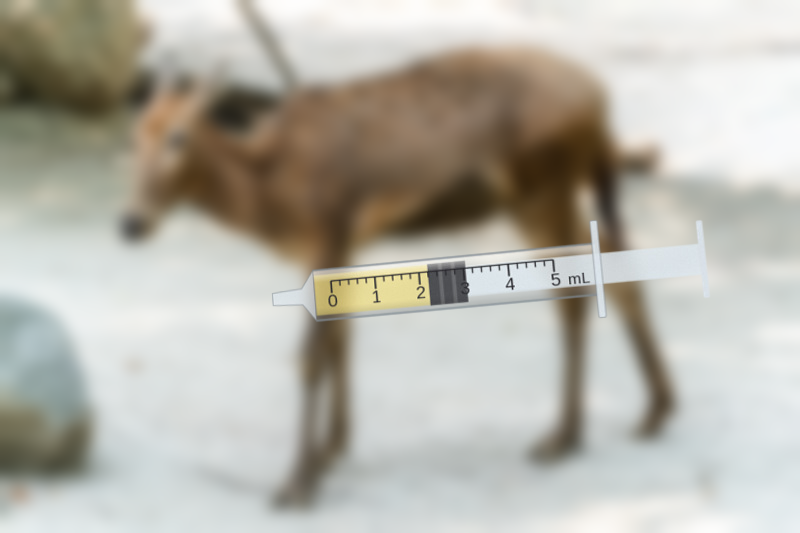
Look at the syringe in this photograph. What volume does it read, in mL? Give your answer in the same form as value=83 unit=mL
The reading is value=2.2 unit=mL
